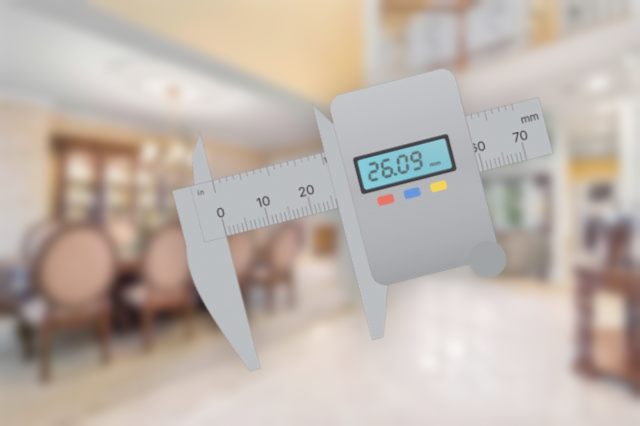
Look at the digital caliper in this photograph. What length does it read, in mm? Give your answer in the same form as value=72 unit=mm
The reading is value=26.09 unit=mm
